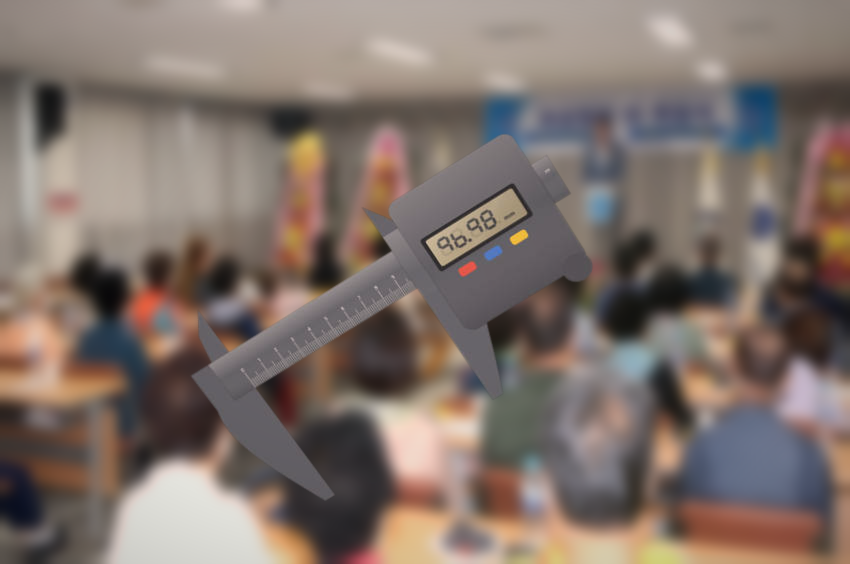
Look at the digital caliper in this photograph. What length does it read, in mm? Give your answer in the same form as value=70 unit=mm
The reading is value=96.98 unit=mm
